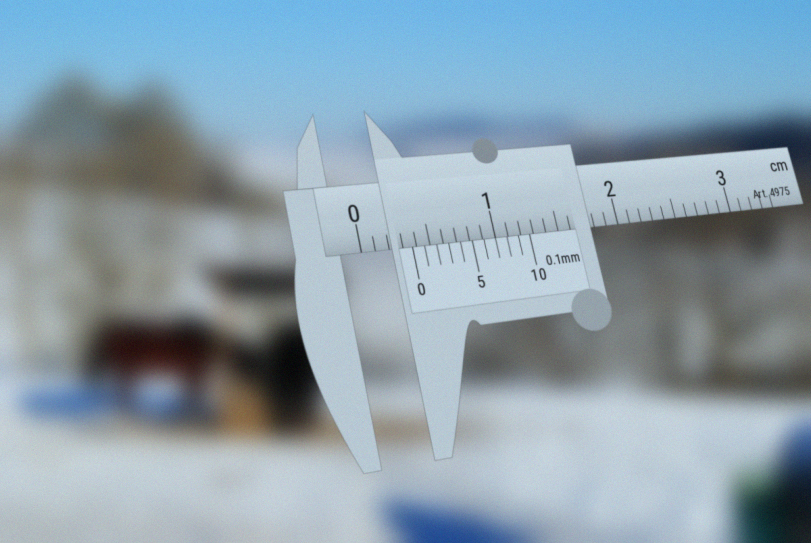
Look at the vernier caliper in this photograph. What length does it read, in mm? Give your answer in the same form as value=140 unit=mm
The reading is value=3.7 unit=mm
